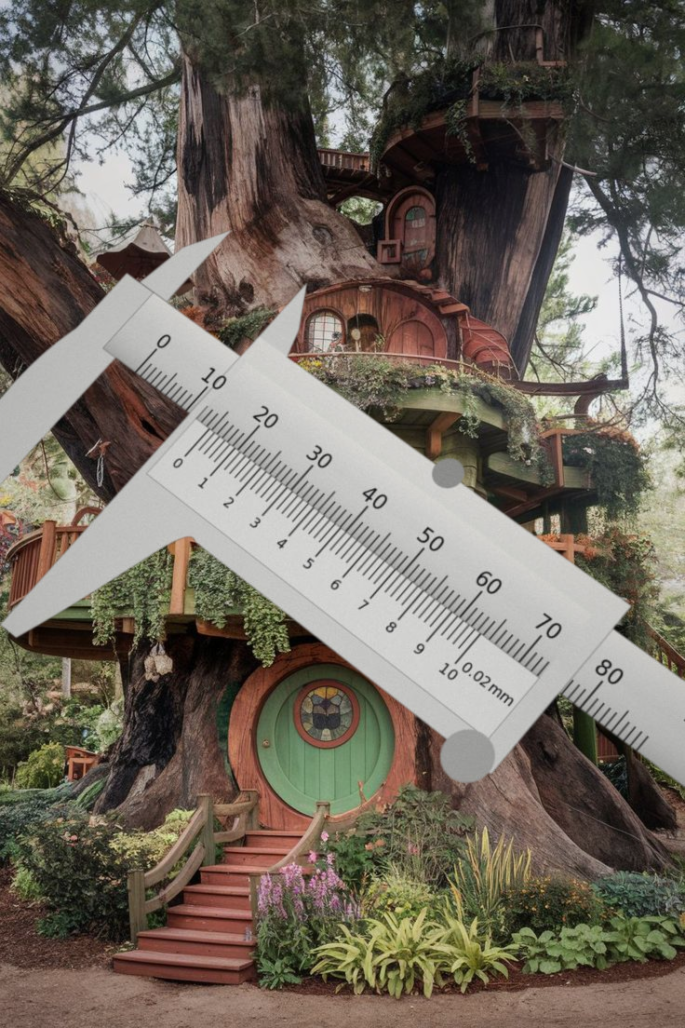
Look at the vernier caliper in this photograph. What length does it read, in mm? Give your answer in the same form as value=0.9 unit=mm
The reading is value=14.6 unit=mm
